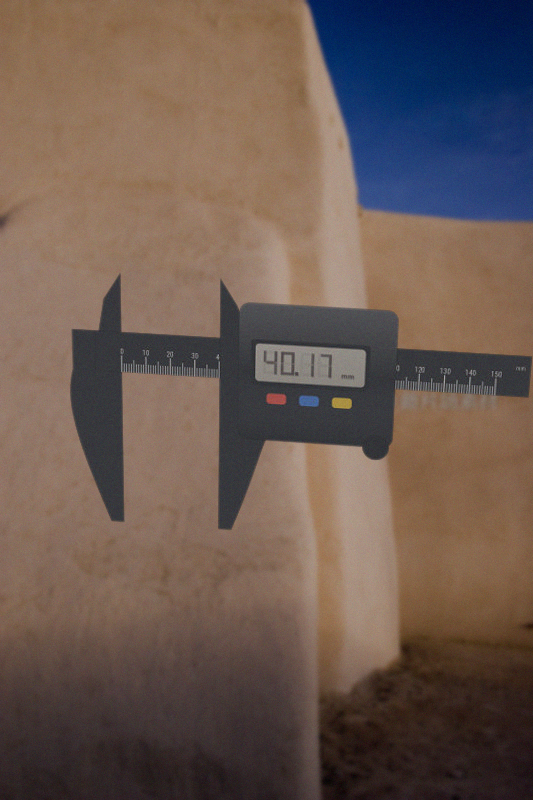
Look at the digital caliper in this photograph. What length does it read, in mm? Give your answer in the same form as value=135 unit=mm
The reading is value=40.17 unit=mm
